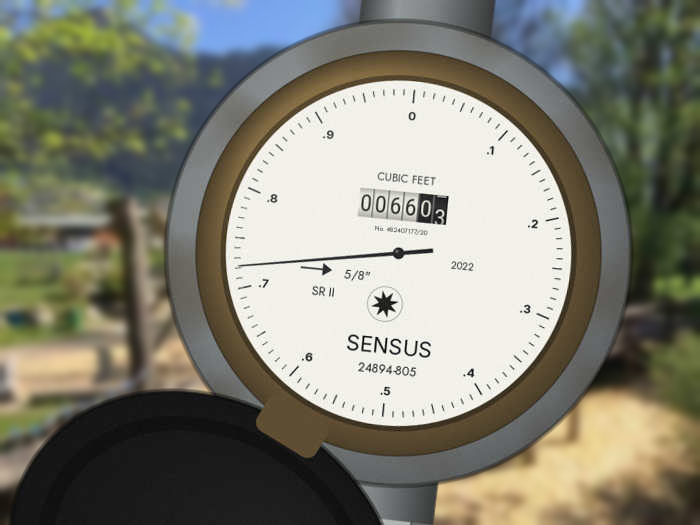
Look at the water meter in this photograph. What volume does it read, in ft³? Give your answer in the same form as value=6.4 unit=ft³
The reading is value=6602.72 unit=ft³
